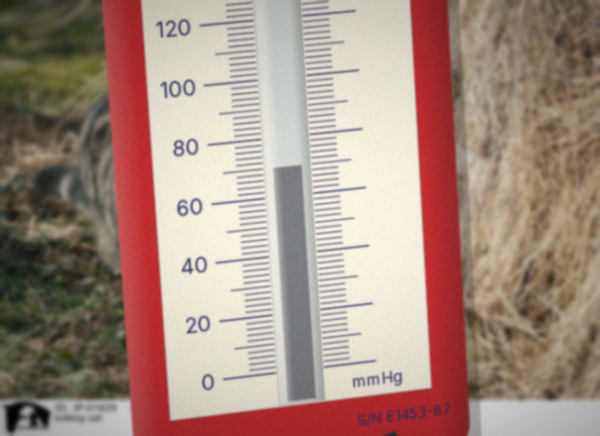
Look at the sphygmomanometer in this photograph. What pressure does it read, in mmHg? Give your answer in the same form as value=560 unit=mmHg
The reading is value=70 unit=mmHg
